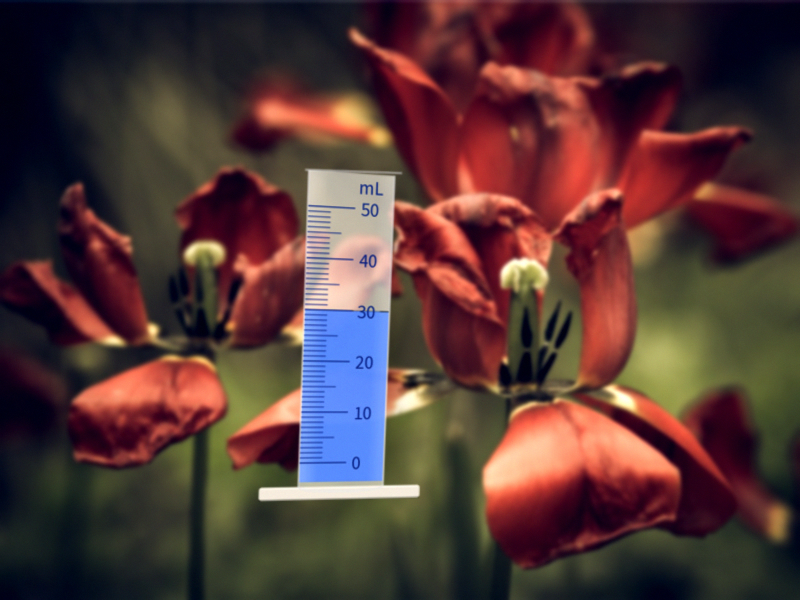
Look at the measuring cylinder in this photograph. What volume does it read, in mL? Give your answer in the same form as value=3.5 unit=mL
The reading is value=30 unit=mL
